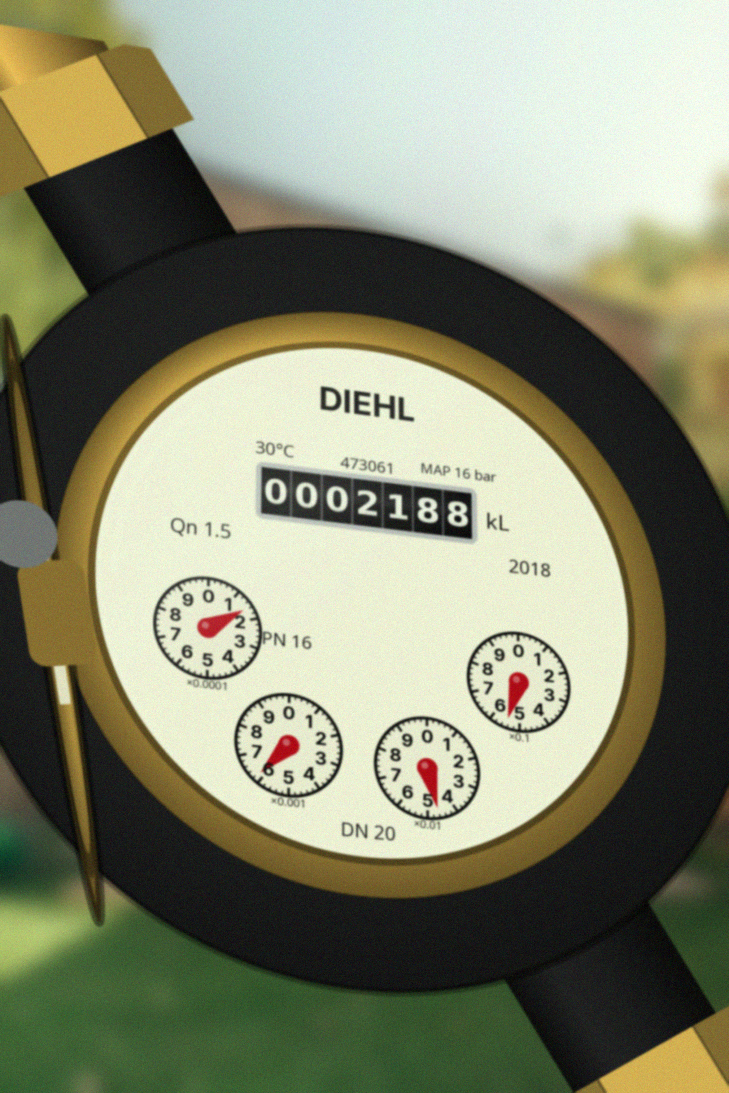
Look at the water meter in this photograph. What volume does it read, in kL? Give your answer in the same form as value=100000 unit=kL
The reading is value=2188.5461 unit=kL
